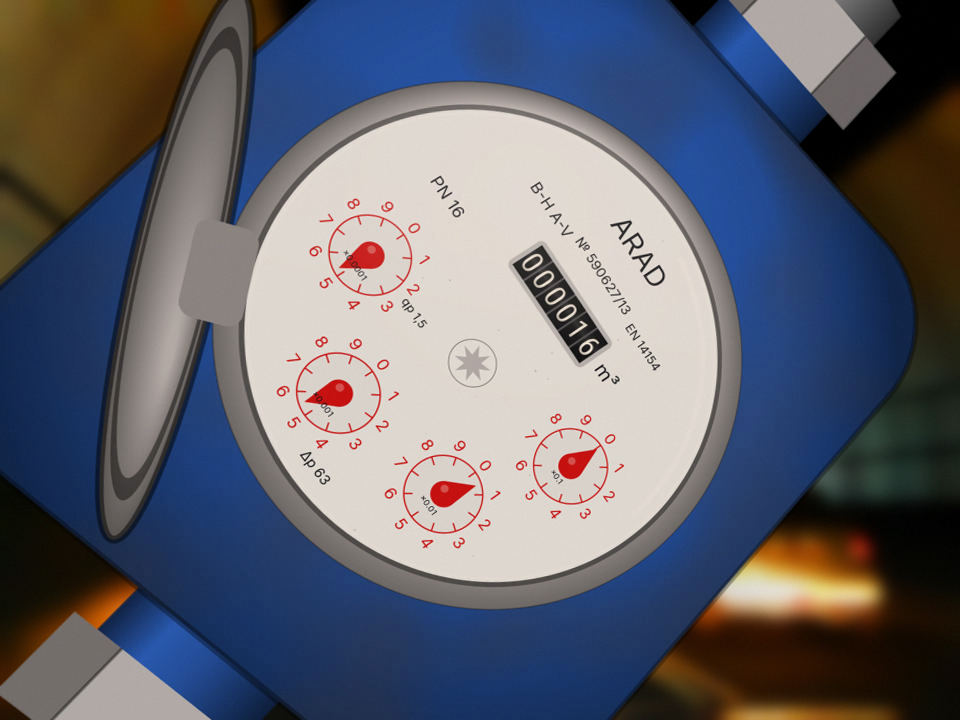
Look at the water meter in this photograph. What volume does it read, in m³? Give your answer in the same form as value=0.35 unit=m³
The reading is value=16.0055 unit=m³
